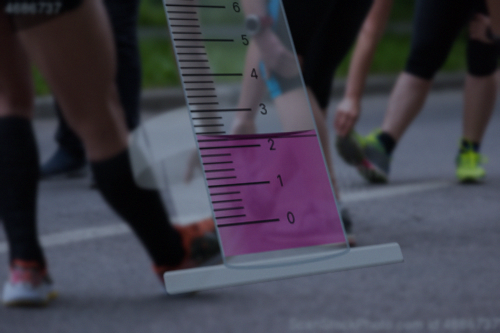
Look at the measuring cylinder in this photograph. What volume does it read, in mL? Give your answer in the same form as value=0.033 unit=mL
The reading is value=2.2 unit=mL
